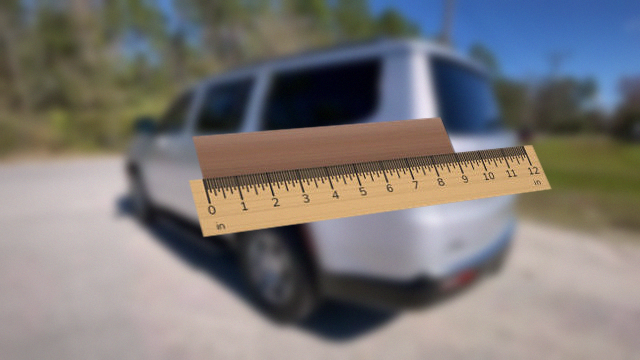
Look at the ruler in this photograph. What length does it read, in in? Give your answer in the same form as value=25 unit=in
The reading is value=9 unit=in
